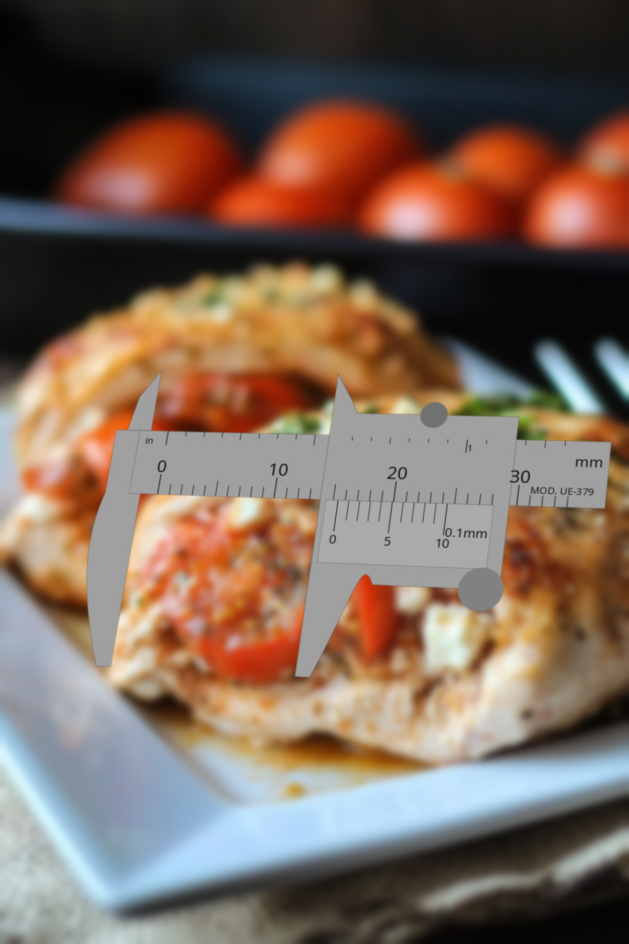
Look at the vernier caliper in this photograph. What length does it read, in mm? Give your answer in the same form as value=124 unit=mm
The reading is value=15.4 unit=mm
